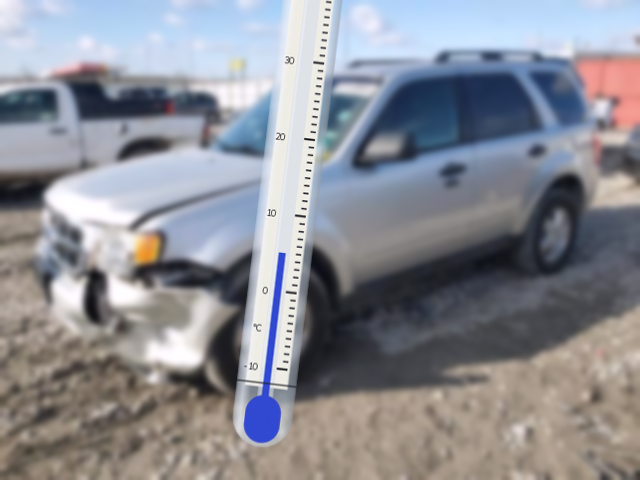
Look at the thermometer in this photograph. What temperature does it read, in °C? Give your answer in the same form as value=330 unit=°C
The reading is value=5 unit=°C
